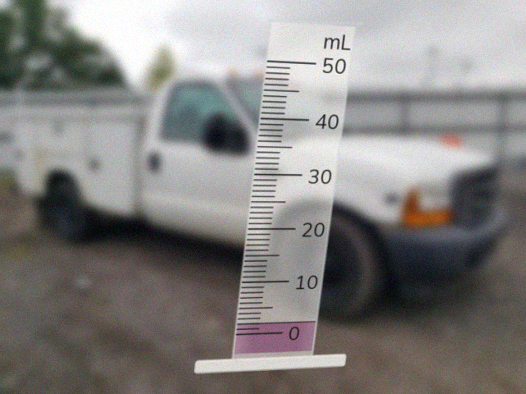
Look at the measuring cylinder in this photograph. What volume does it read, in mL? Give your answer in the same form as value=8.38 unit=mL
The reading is value=2 unit=mL
